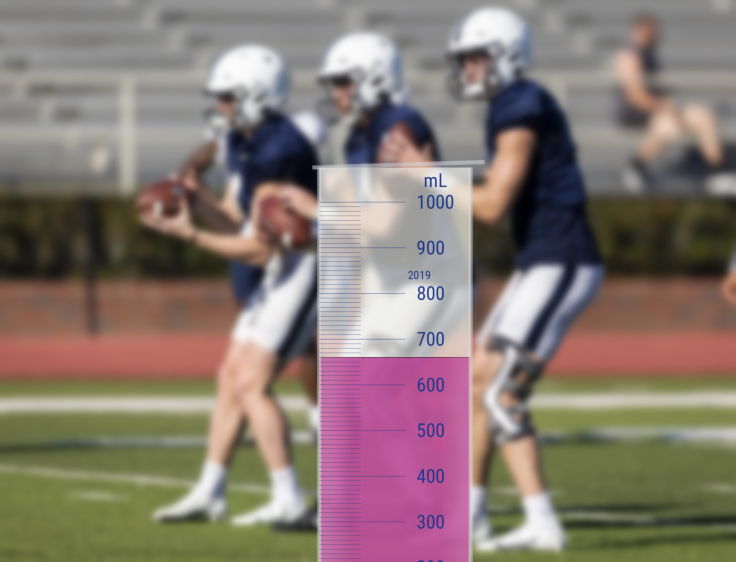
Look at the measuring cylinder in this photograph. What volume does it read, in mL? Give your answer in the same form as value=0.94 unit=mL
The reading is value=660 unit=mL
